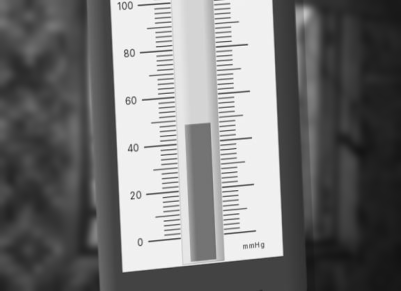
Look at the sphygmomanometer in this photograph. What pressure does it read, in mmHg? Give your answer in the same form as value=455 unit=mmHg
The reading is value=48 unit=mmHg
